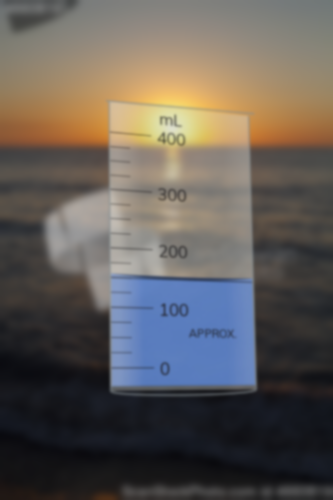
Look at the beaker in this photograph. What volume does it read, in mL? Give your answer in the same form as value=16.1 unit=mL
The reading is value=150 unit=mL
